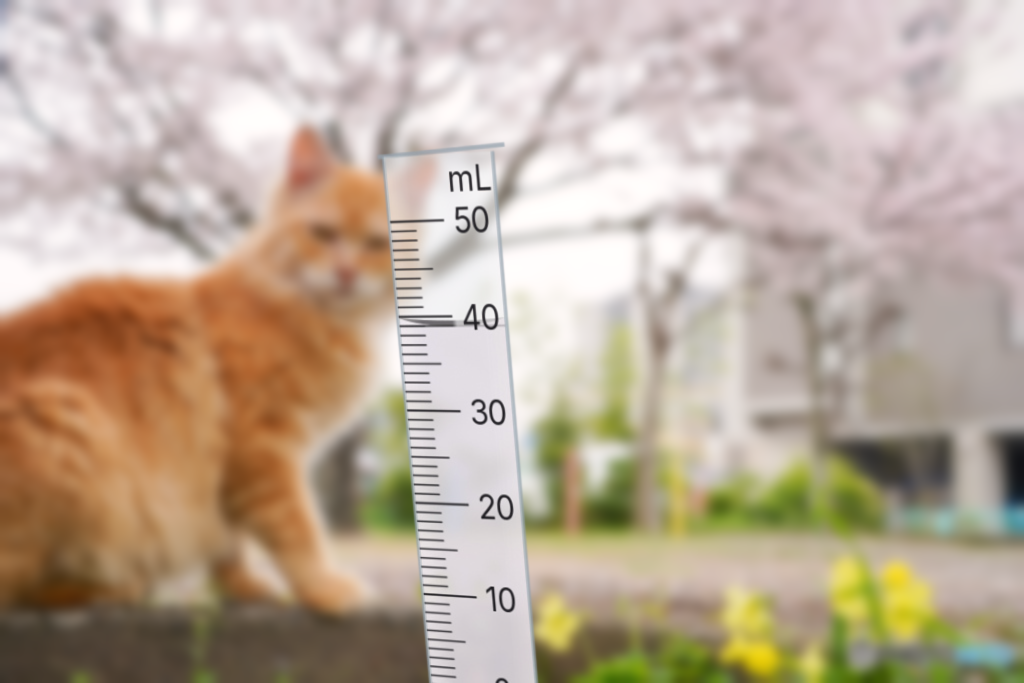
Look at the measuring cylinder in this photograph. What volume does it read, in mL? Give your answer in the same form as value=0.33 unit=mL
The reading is value=39 unit=mL
